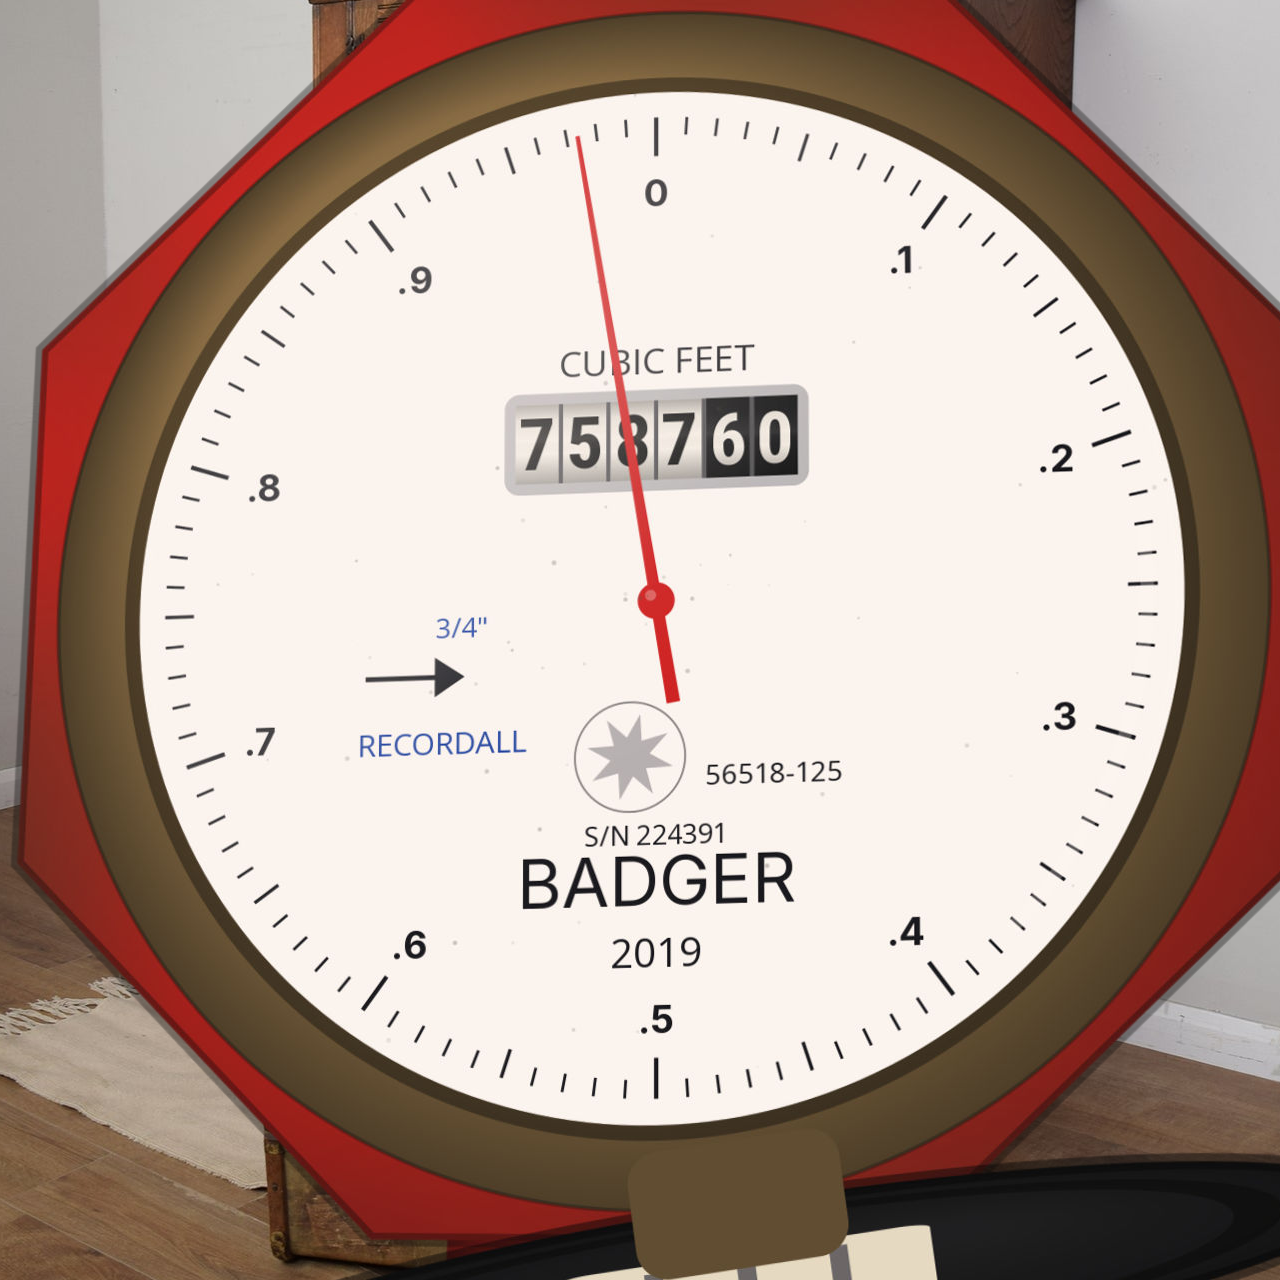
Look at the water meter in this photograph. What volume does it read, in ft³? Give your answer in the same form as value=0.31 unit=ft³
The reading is value=758759.97 unit=ft³
